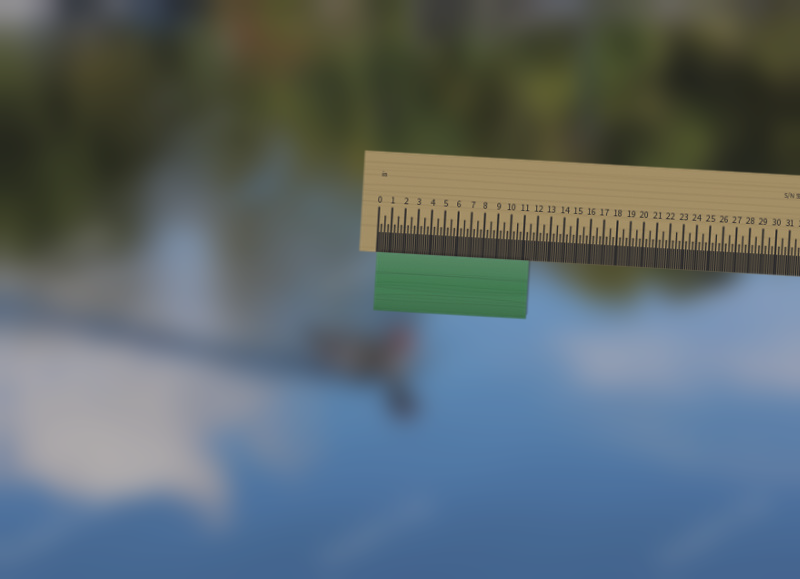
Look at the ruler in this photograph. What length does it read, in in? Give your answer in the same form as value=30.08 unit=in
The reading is value=11.5 unit=in
